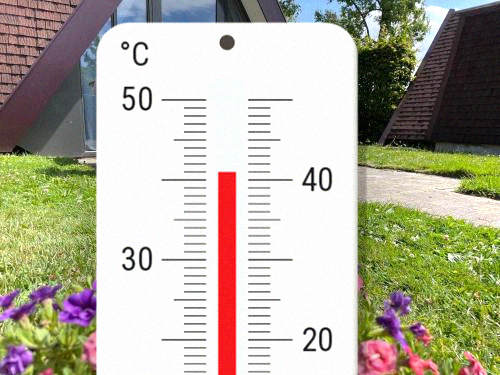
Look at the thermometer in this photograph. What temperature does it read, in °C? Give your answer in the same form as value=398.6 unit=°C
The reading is value=41 unit=°C
